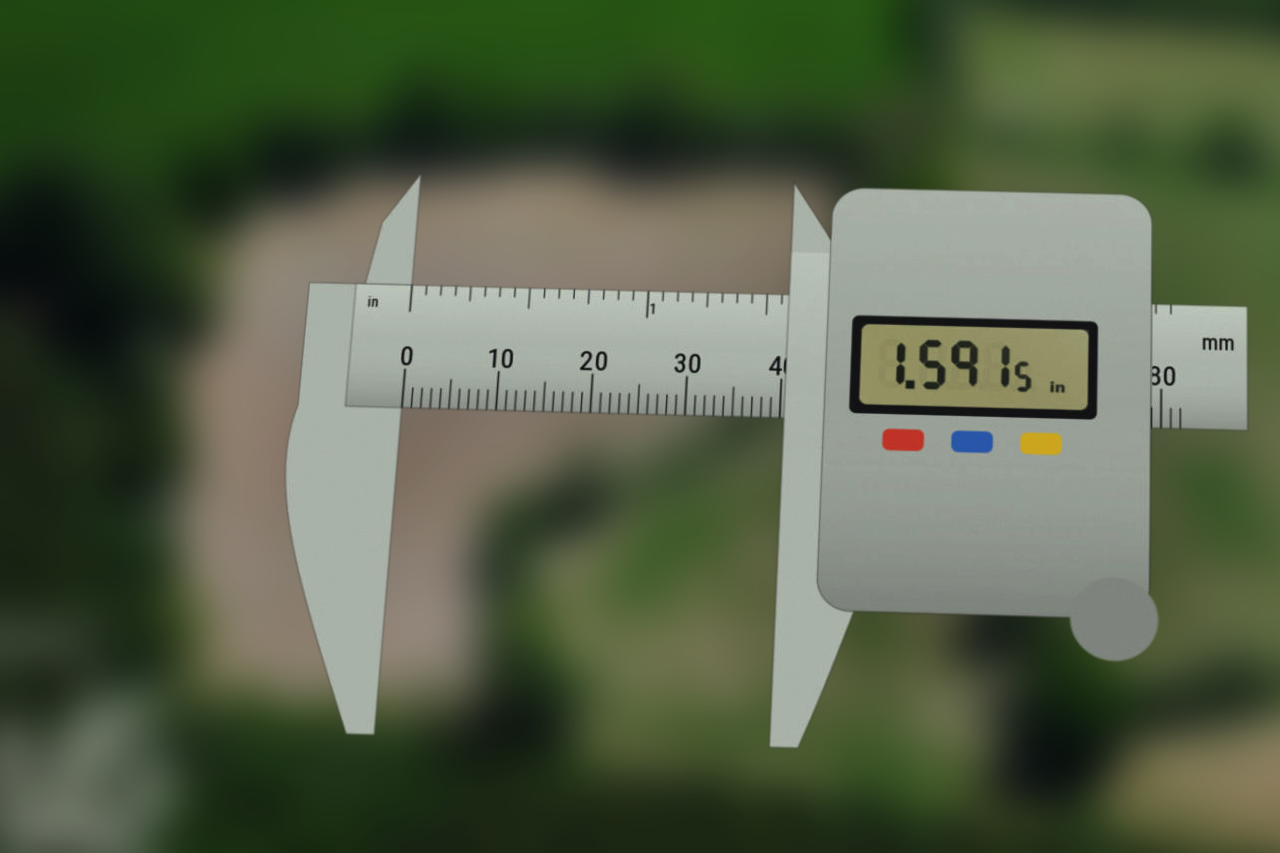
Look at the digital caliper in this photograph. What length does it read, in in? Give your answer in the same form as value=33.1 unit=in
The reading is value=1.5915 unit=in
